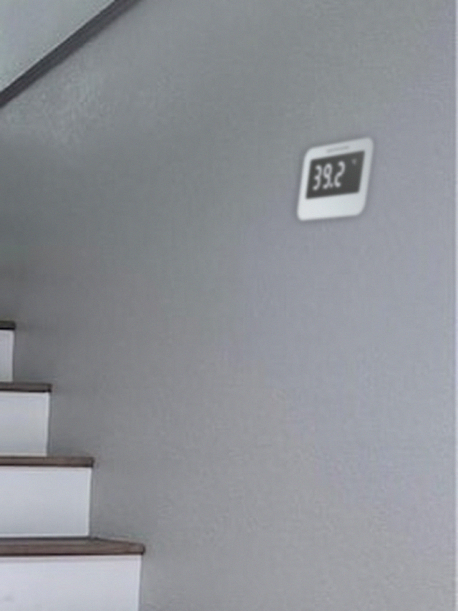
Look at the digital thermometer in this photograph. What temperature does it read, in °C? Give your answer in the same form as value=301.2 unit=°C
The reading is value=39.2 unit=°C
